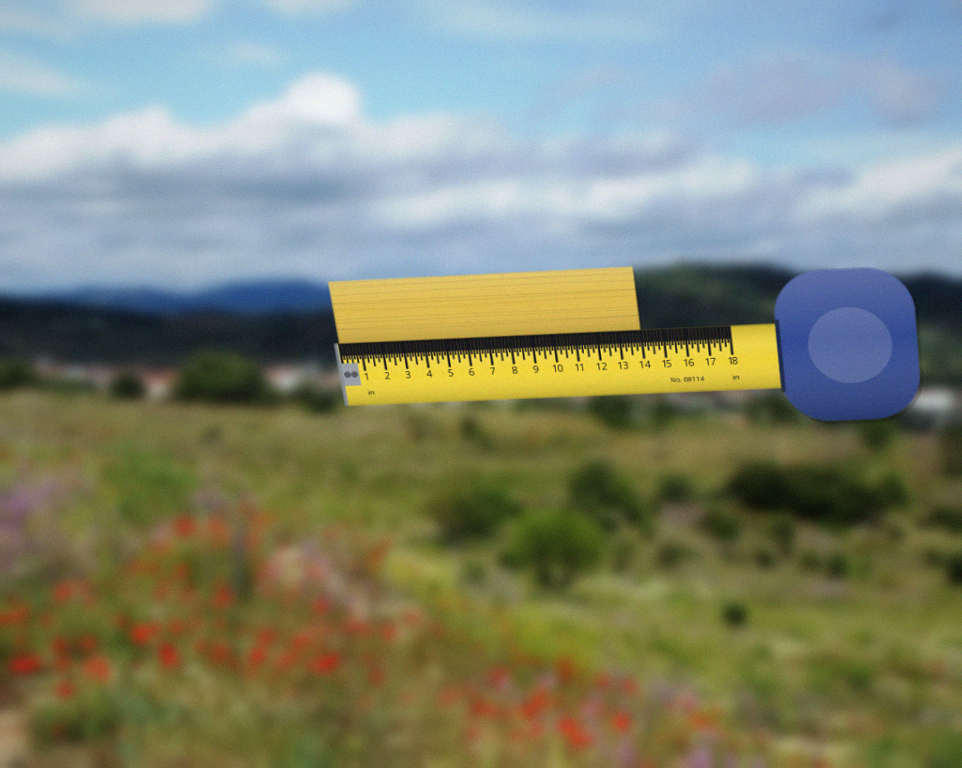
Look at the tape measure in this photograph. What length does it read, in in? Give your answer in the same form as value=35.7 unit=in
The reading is value=14 unit=in
